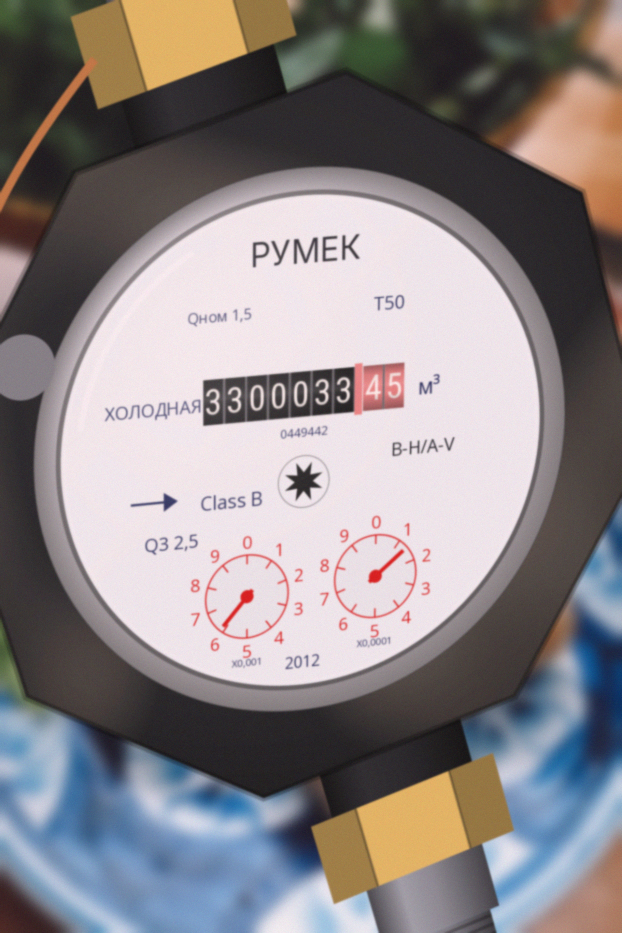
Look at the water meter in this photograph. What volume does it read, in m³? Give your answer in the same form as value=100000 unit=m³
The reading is value=3300033.4561 unit=m³
